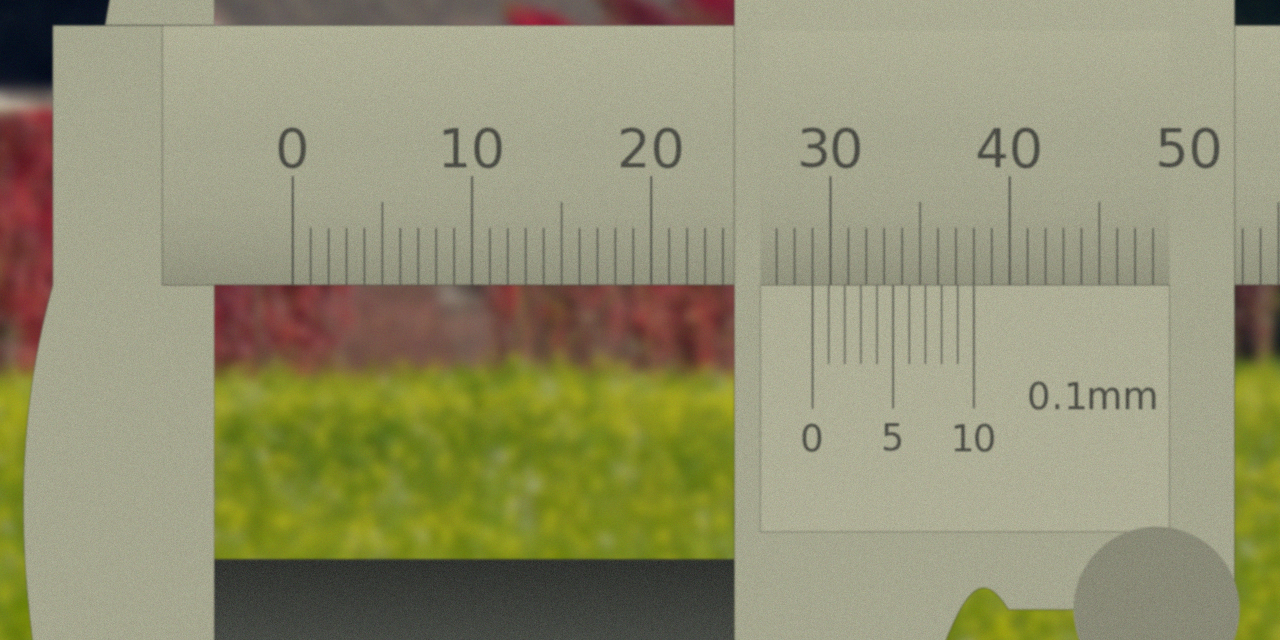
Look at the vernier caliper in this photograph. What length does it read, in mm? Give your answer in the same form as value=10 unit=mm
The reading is value=29.0 unit=mm
